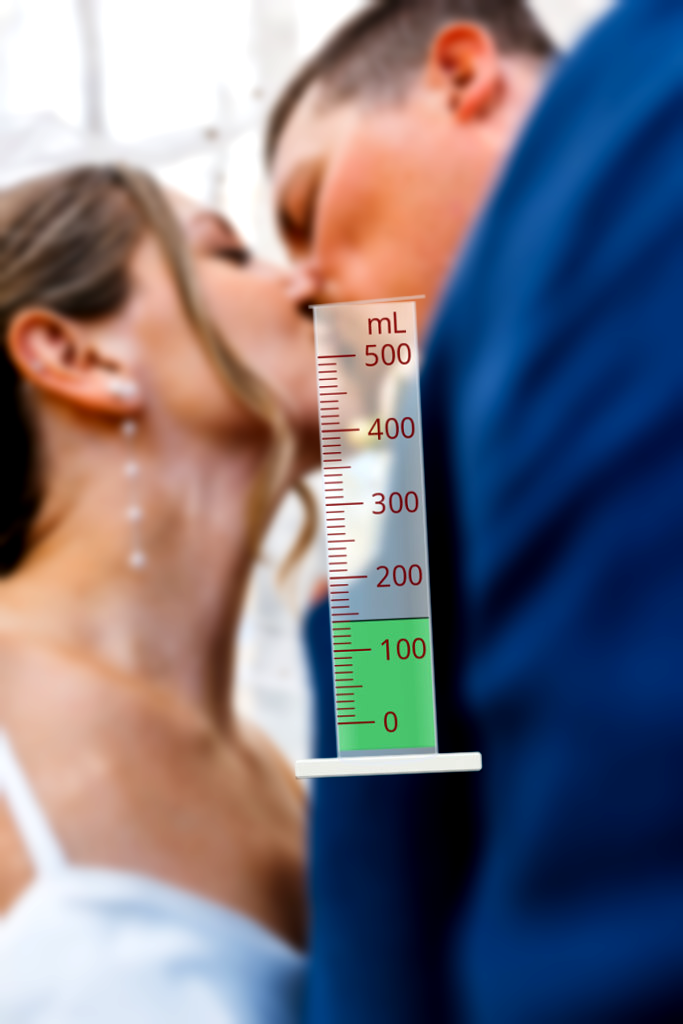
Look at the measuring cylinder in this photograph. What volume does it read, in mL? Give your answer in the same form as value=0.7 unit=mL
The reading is value=140 unit=mL
